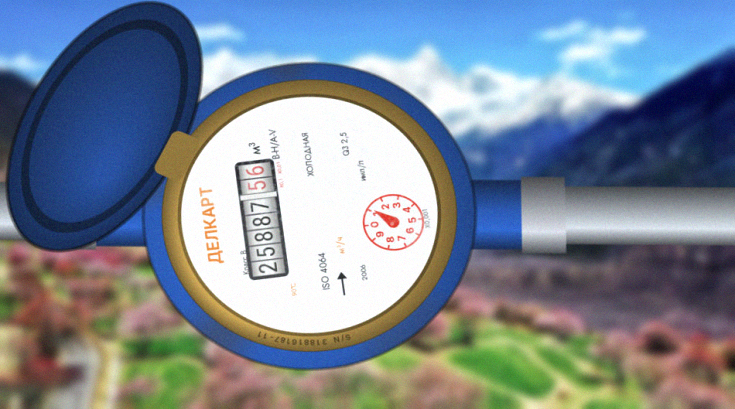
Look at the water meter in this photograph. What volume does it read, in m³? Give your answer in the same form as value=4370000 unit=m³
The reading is value=25887.561 unit=m³
